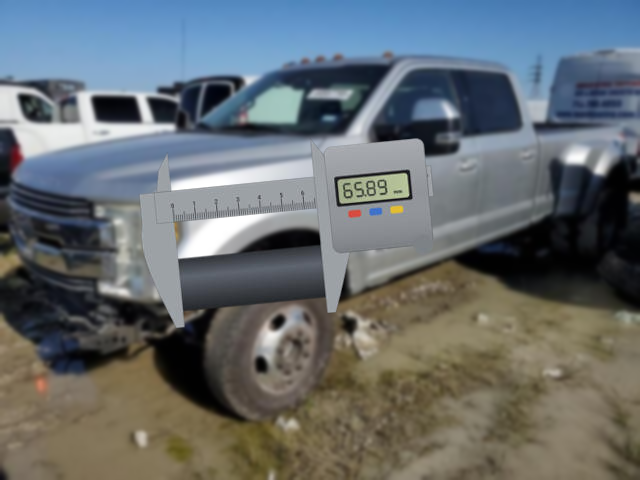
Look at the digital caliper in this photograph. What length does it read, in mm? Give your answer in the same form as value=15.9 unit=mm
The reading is value=65.89 unit=mm
